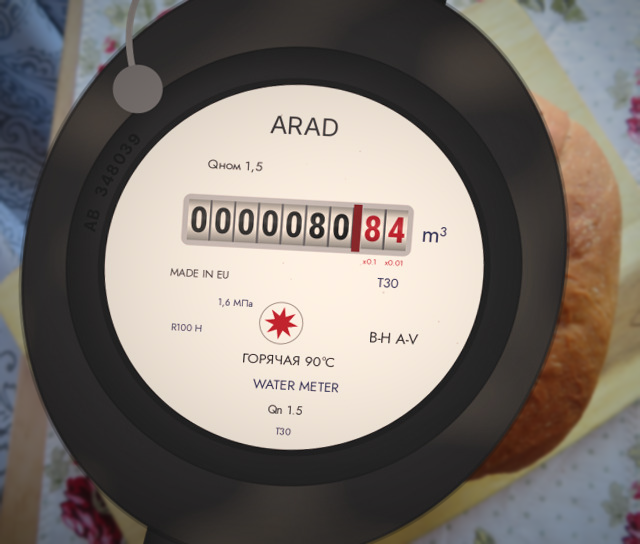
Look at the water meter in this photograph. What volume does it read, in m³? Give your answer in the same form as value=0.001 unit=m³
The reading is value=80.84 unit=m³
